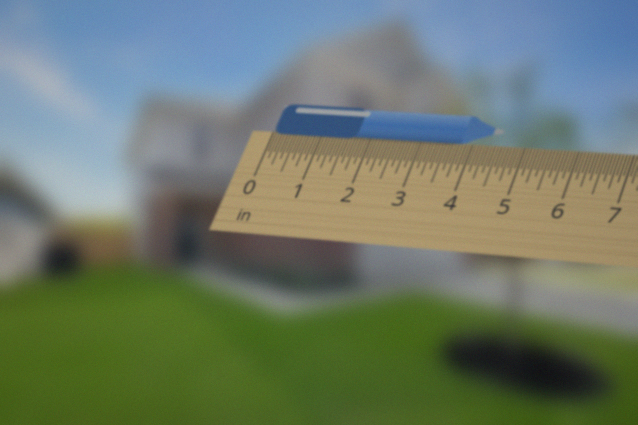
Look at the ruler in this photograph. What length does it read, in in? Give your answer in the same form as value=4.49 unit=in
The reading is value=4.5 unit=in
